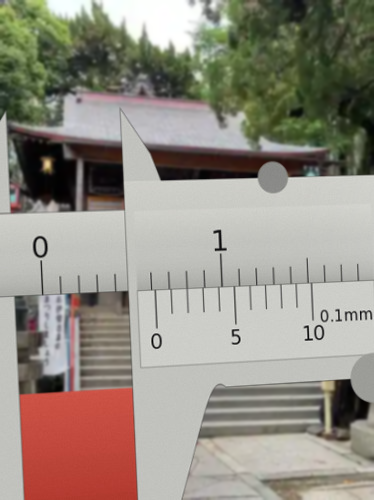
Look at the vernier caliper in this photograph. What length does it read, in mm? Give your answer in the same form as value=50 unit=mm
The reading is value=6.2 unit=mm
